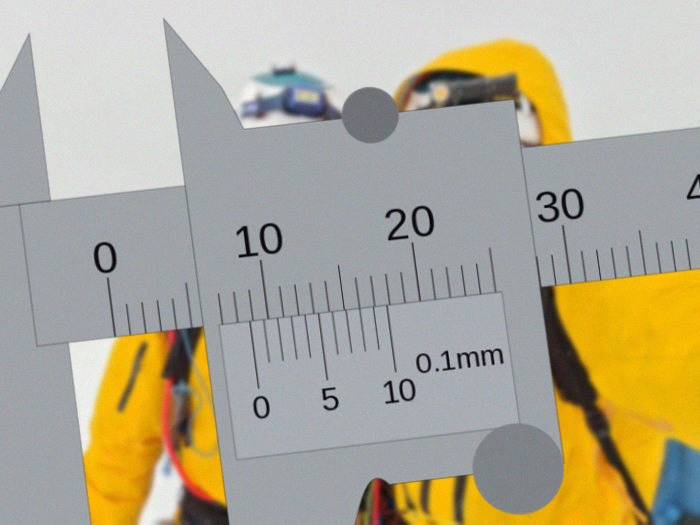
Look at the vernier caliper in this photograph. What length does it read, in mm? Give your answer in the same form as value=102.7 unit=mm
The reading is value=8.8 unit=mm
